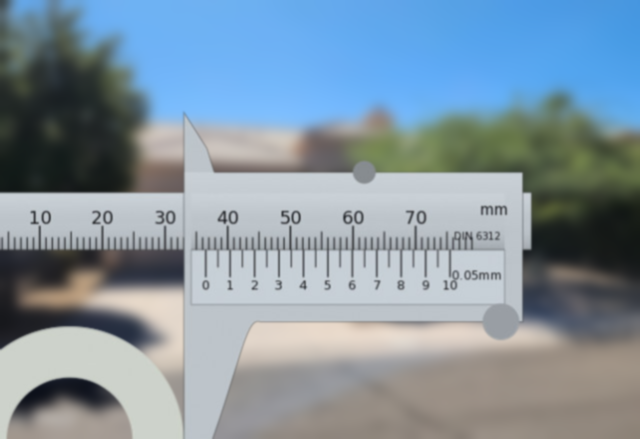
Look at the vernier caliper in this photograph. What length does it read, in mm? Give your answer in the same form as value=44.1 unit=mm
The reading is value=36.5 unit=mm
